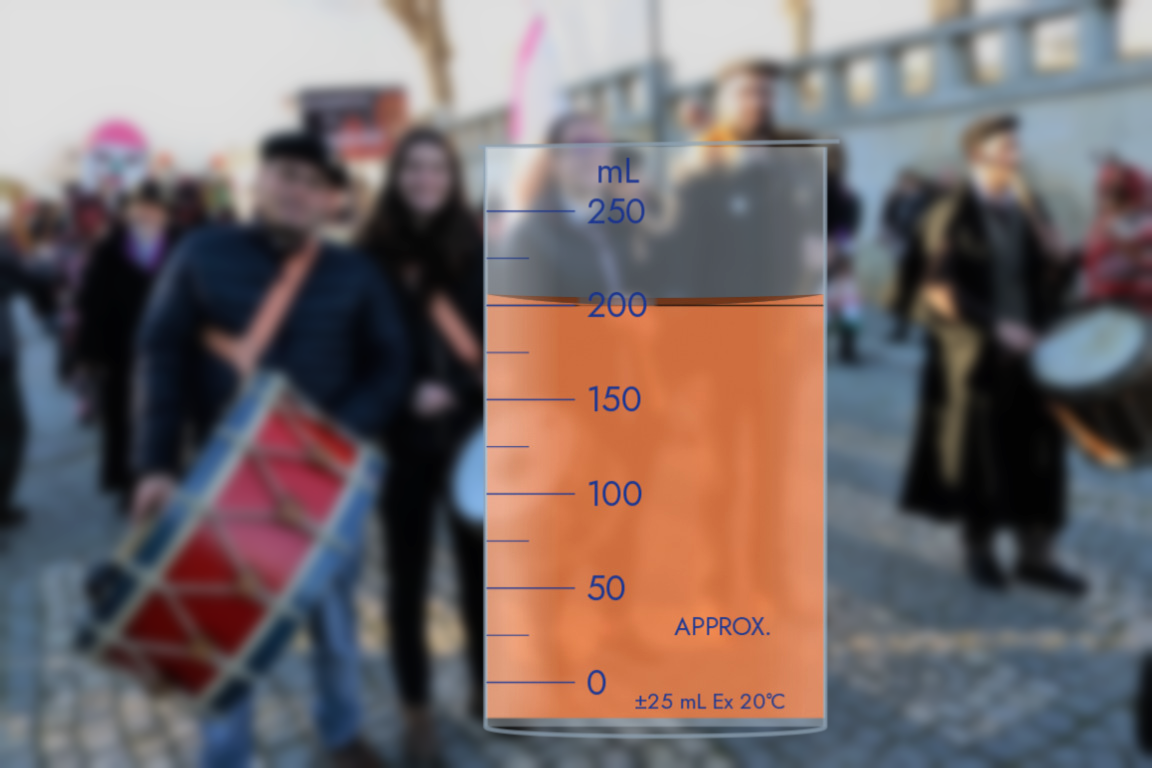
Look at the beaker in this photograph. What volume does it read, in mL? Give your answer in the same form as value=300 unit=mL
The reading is value=200 unit=mL
